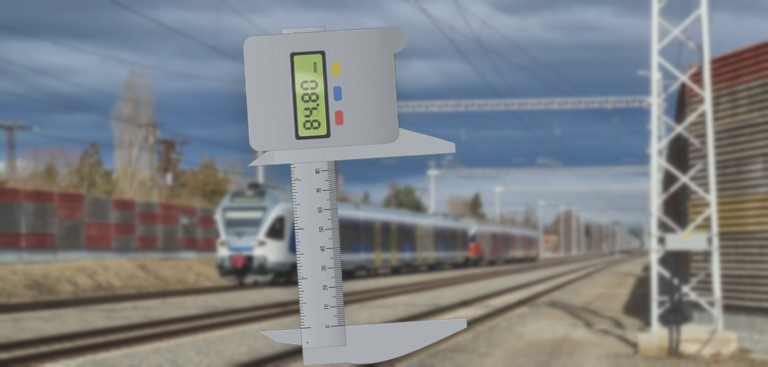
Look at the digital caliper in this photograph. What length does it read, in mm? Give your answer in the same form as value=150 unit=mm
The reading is value=84.80 unit=mm
